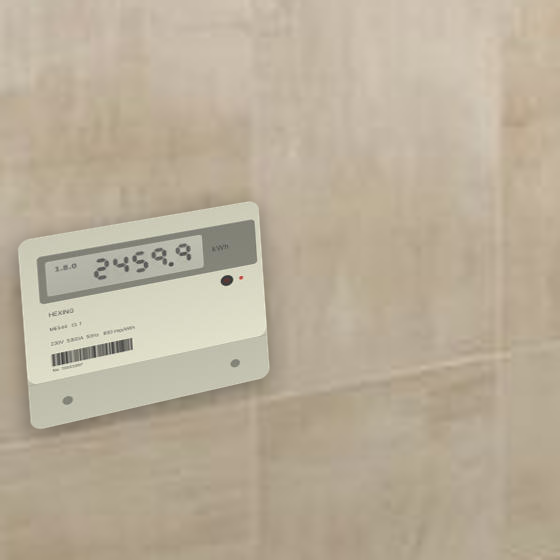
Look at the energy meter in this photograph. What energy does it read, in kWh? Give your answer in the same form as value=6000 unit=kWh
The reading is value=2459.9 unit=kWh
